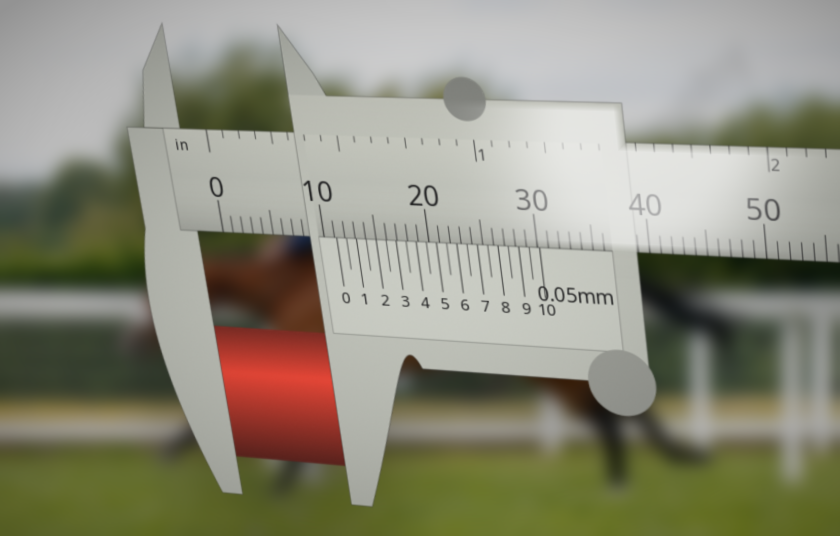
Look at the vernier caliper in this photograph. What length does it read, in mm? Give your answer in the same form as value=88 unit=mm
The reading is value=11.2 unit=mm
